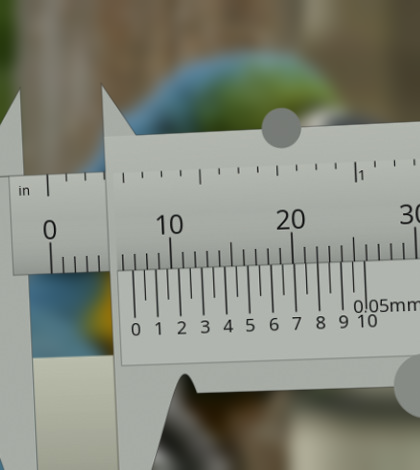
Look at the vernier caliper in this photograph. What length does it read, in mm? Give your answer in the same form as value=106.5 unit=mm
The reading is value=6.8 unit=mm
